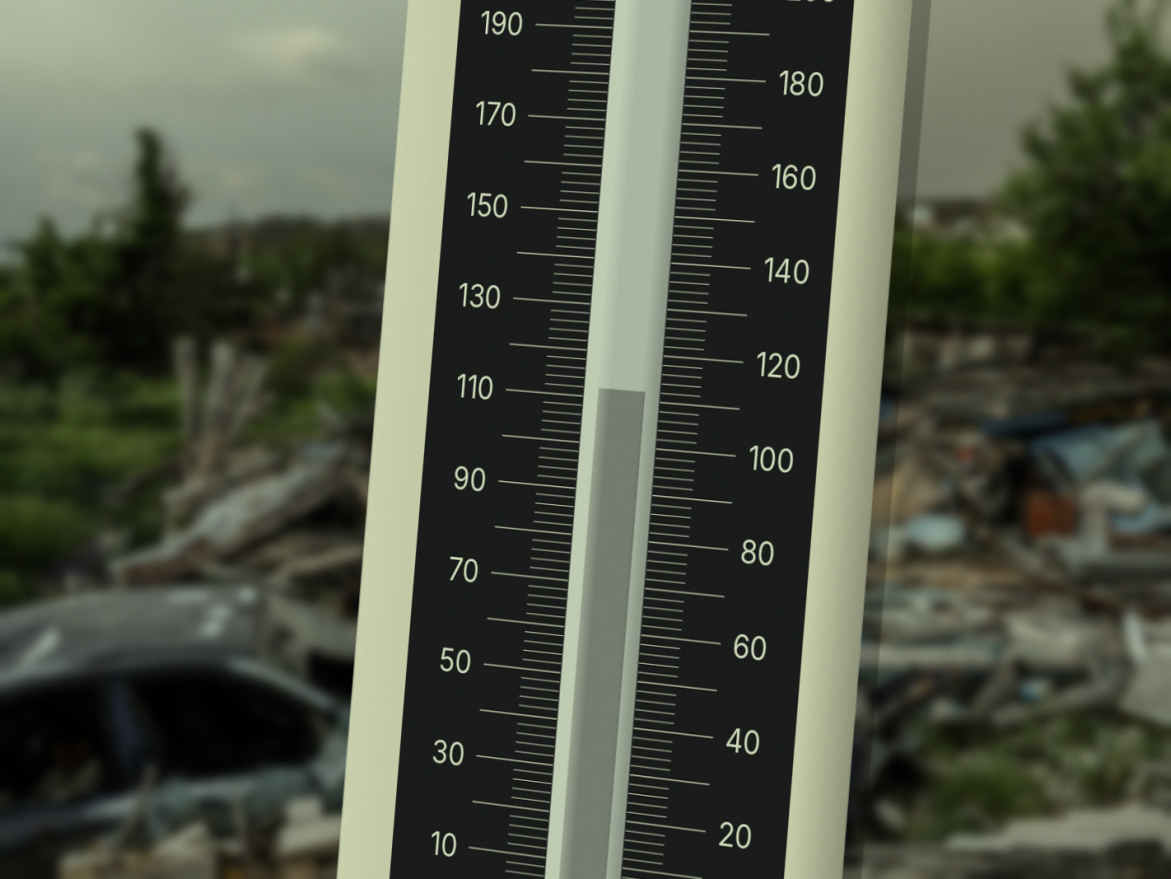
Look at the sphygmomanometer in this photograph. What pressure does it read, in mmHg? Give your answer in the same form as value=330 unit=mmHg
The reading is value=112 unit=mmHg
